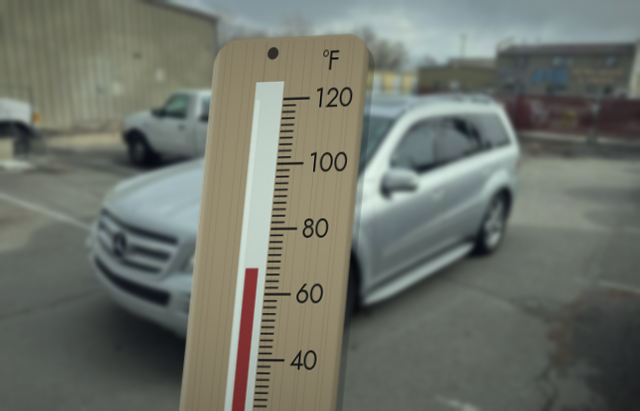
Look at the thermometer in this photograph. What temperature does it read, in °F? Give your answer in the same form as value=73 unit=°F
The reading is value=68 unit=°F
